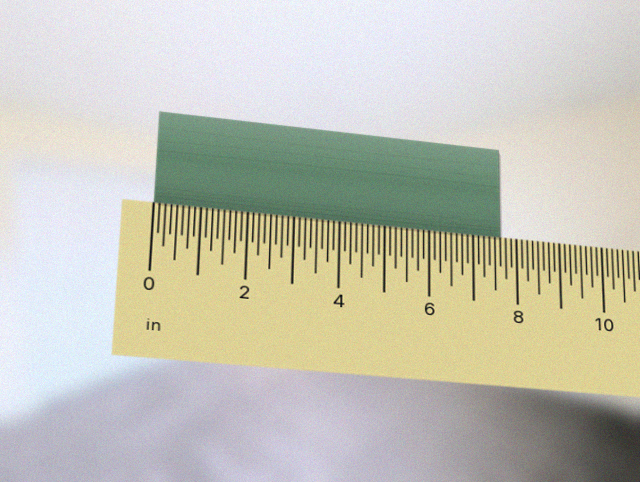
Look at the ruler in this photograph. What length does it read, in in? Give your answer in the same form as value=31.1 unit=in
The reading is value=7.625 unit=in
